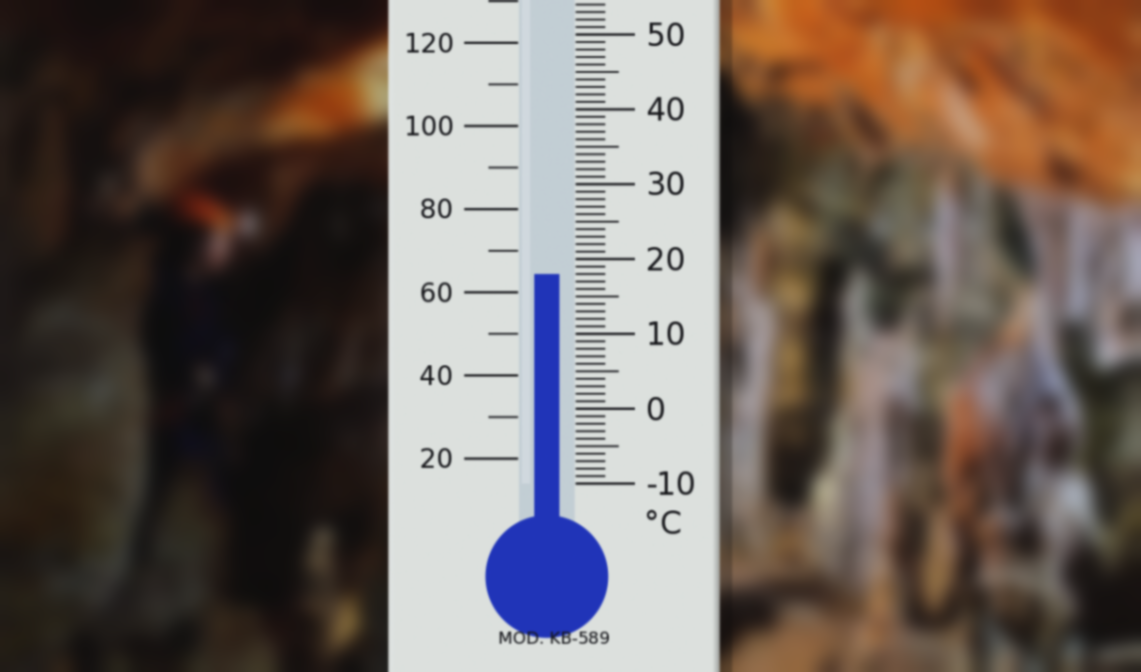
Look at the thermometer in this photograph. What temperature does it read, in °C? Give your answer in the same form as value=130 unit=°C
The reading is value=18 unit=°C
